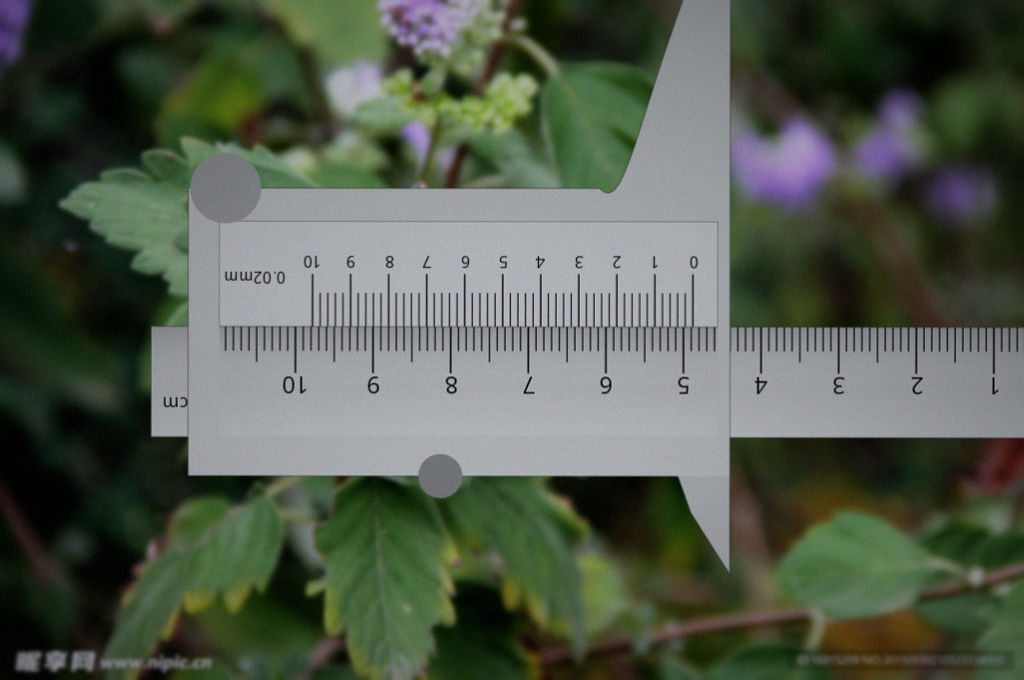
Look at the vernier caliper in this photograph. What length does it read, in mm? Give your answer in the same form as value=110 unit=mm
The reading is value=48.8 unit=mm
